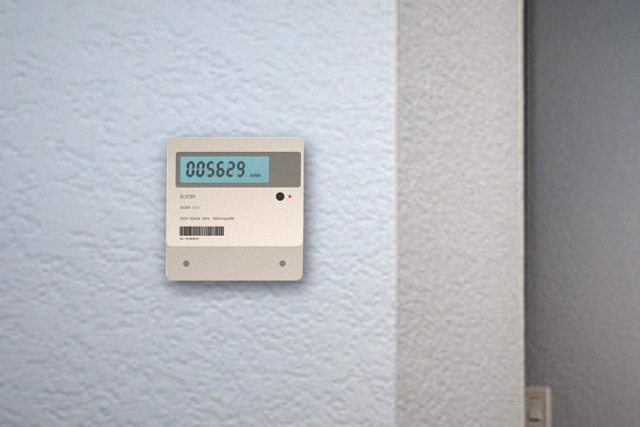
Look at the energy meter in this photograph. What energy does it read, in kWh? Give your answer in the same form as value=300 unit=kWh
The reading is value=5629 unit=kWh
